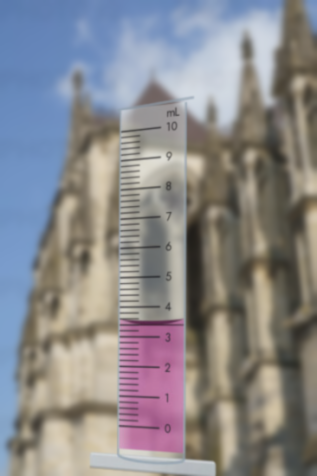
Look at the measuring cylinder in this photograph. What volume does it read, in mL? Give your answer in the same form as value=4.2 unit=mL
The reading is value=3.4 unit=mL
